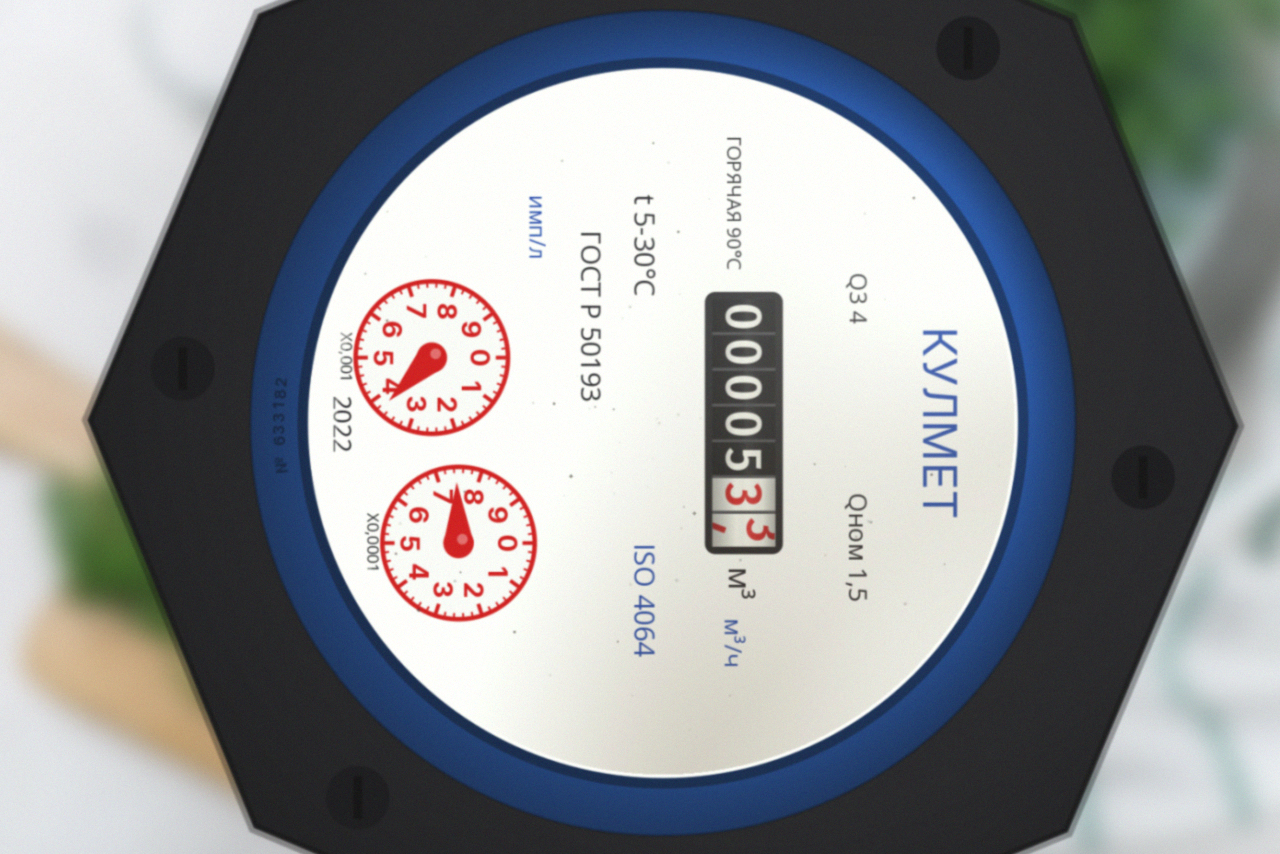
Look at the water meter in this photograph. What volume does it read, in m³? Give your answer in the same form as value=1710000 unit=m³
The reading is value=5.3337 unit=m³
